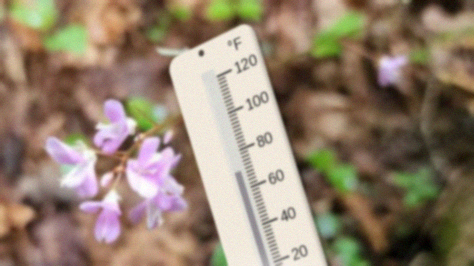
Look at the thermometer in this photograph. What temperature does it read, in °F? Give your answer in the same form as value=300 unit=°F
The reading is value=70 unit=°F
